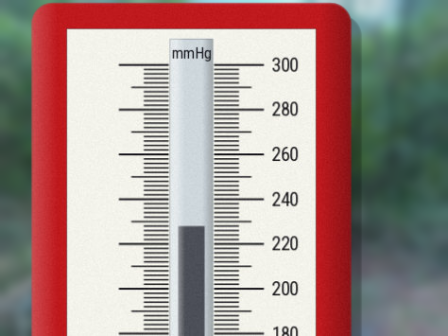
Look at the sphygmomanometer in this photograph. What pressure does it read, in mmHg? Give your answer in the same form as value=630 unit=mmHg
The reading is value=228 unit=mmHg
